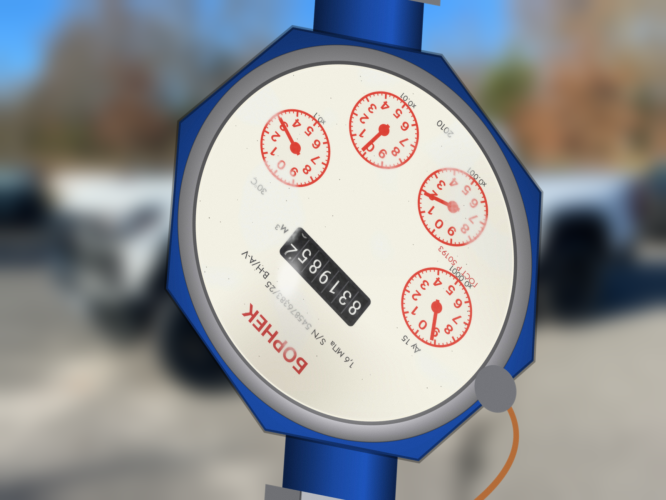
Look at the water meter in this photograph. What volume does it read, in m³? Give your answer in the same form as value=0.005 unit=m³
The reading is value=8319852.3019 unit=m³
